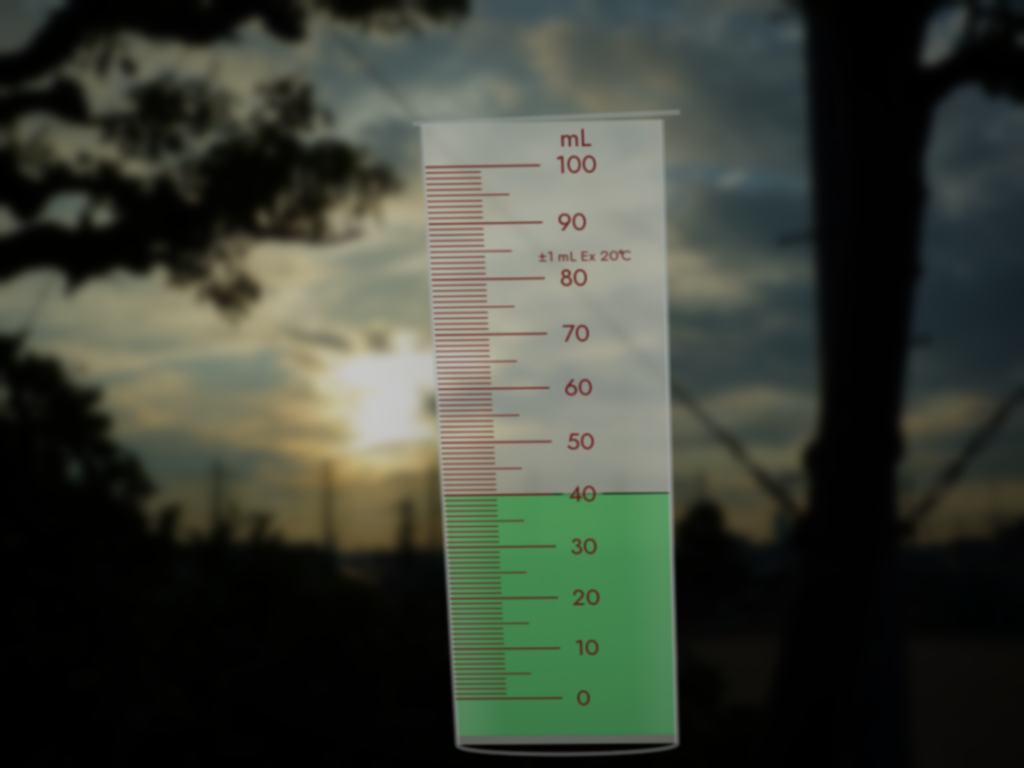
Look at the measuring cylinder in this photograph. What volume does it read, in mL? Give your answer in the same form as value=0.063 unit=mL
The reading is value=40 unit=mL
